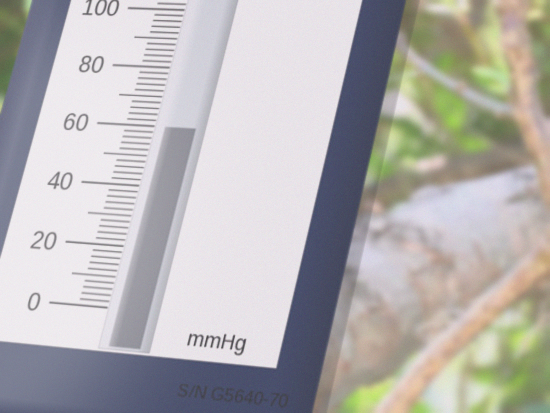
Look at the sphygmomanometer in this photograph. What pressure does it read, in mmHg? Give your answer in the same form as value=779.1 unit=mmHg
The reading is value=60 unit=mmHg
